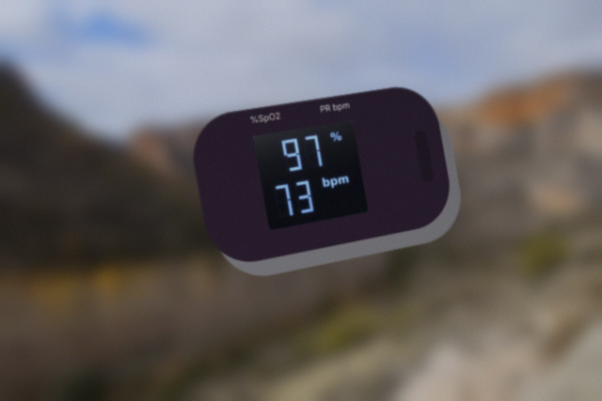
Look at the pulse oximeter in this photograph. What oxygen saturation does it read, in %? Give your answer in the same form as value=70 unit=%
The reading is value=97 unit=%
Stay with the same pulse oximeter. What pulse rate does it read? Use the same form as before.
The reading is value=73 unit=bpm
